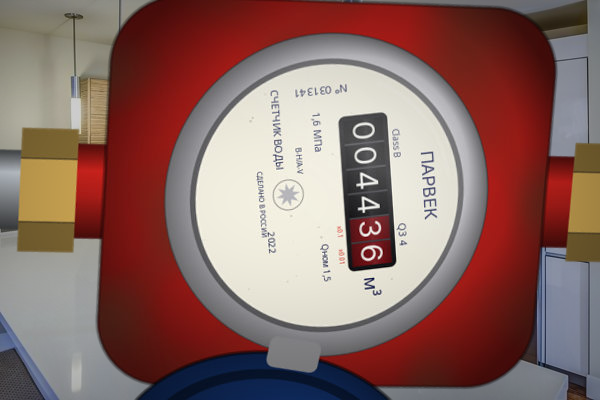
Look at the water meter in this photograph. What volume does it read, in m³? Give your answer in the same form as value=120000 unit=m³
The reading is value=44.36 unit=m³
